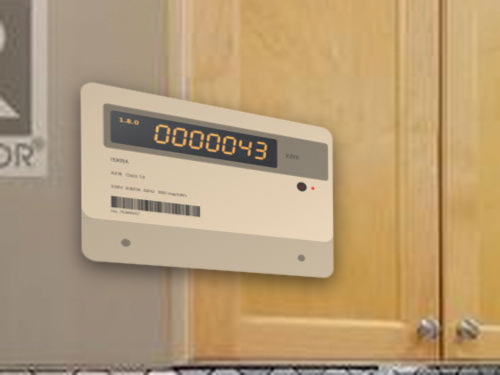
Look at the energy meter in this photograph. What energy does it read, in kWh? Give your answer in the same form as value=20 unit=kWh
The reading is value=43 unit=kWh
